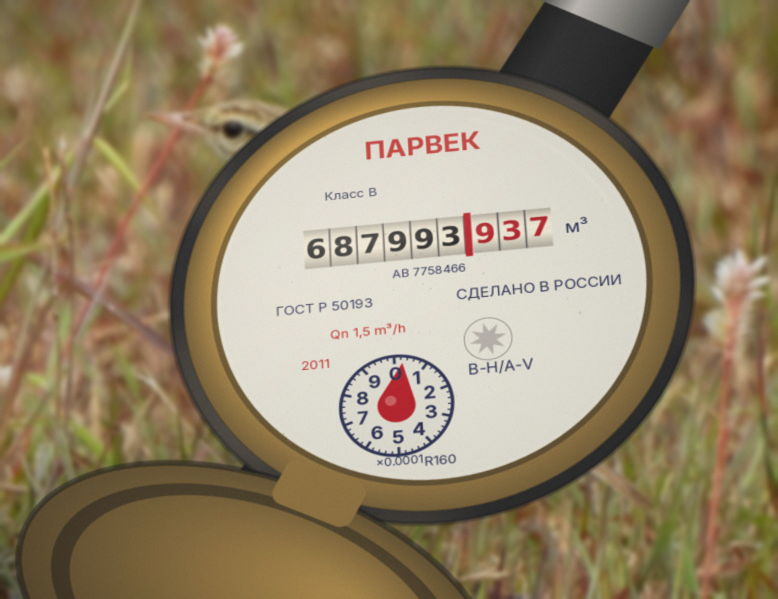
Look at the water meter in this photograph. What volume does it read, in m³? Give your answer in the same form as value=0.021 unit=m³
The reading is value=687993.9370 unit=m³
